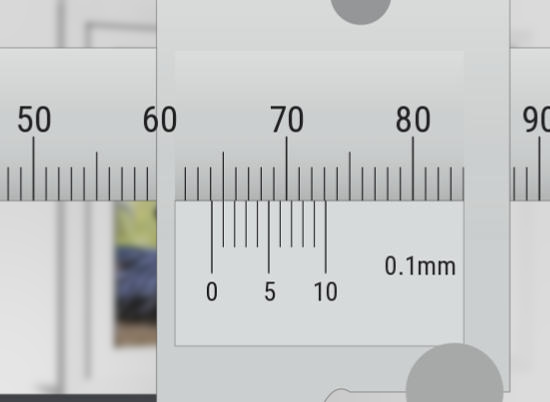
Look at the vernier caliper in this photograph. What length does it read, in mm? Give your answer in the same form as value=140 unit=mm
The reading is value=64.1 unit=mm
